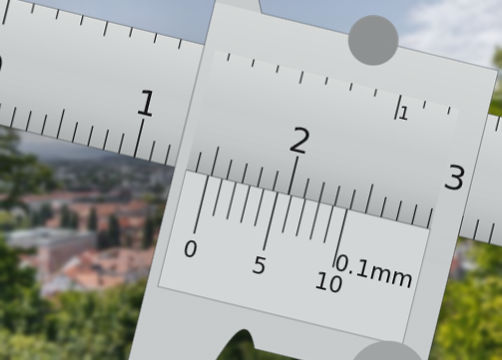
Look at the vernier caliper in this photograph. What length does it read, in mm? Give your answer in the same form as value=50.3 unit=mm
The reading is value=14.8 unit=mm
